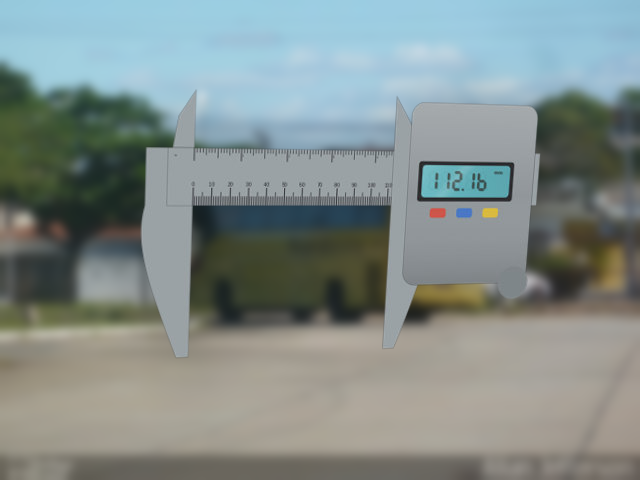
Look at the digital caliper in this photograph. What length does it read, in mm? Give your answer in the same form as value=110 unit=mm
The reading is value=112.16 unit=mm
